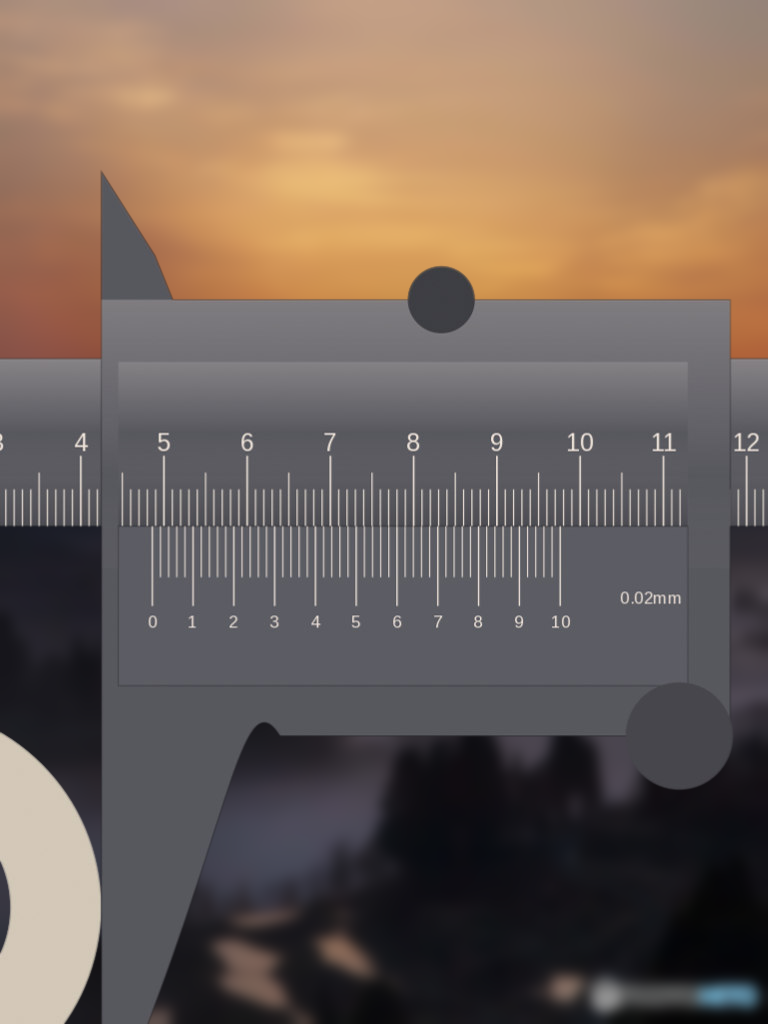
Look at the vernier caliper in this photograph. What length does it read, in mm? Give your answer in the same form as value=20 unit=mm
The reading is value=48.6 unit=mm
